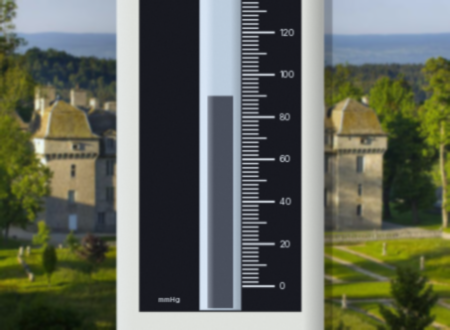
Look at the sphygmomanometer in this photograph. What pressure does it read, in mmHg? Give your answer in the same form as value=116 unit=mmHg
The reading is value=90 unit=mmHg
